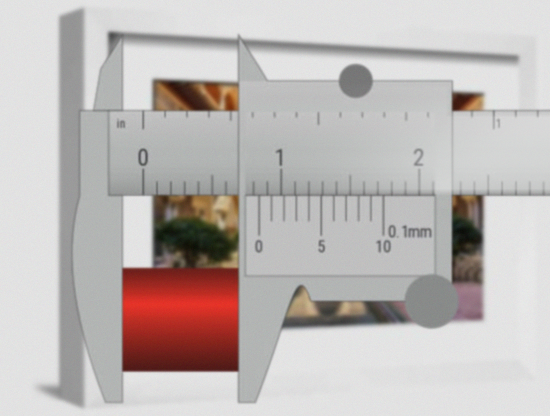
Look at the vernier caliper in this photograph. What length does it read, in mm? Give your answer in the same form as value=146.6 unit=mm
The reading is value=8.4 unit=mm
